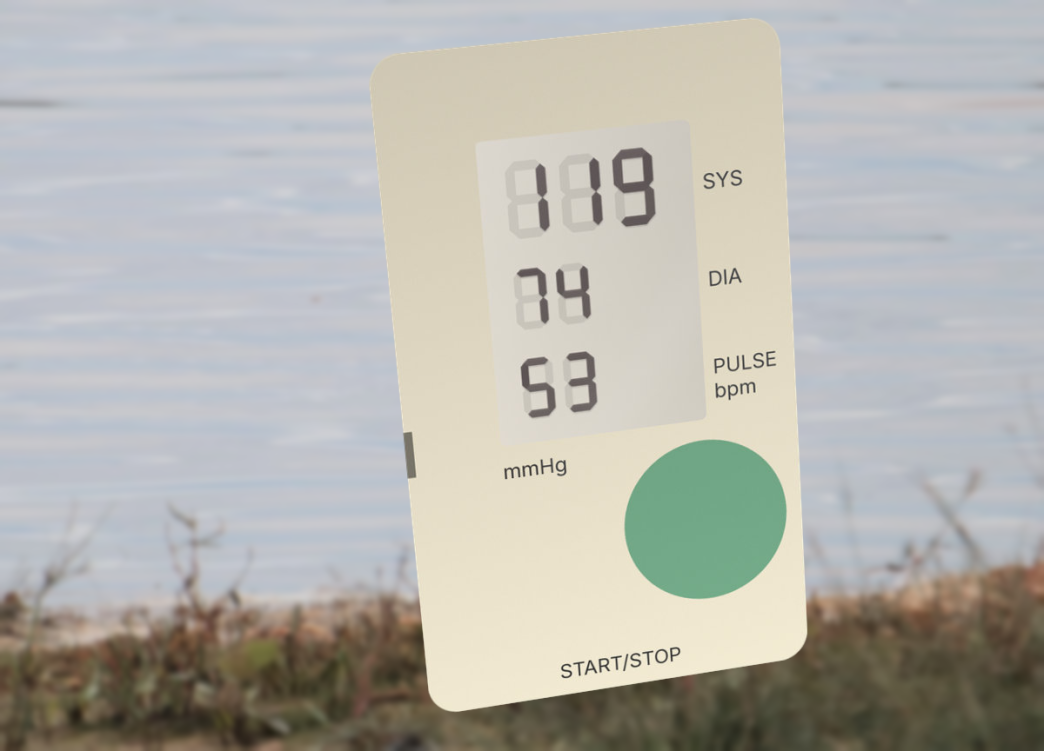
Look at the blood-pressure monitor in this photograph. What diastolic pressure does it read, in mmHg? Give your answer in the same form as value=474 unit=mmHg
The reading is value=74 unit=mmHg
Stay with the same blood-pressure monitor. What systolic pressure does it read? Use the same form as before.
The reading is value=119 unit=mmHg
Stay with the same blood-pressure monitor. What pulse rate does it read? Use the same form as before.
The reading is value=53 unit=bpm
